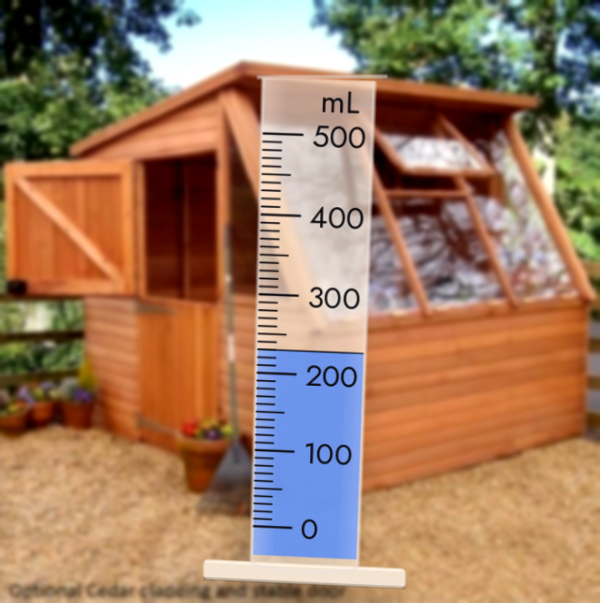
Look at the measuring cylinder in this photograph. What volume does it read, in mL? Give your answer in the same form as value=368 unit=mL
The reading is value=230 unit=mL
